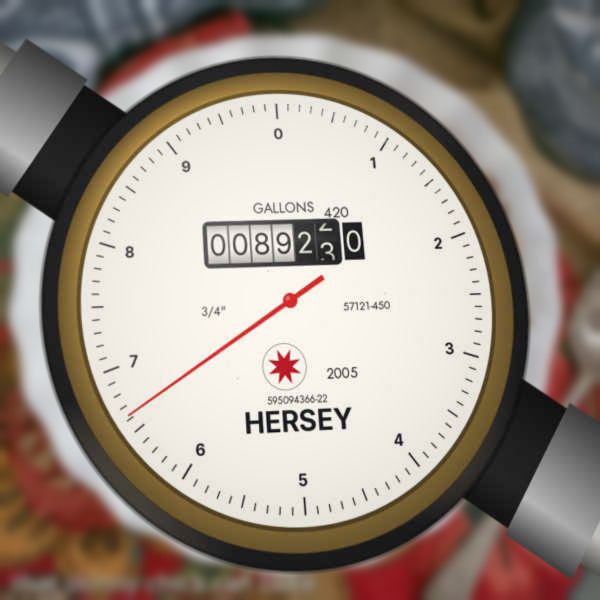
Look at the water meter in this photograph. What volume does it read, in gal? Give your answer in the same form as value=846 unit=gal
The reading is value=89226.6 unit=gal
